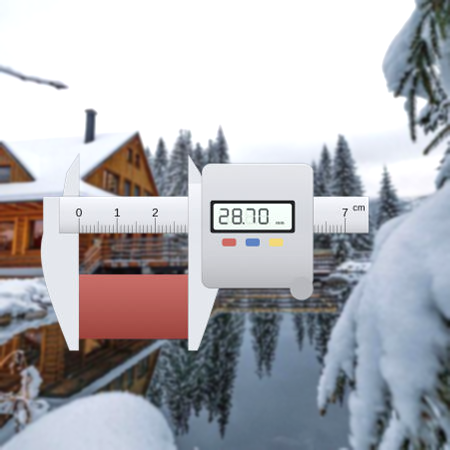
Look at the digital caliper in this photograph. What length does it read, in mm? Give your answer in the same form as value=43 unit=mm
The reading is value=28.70 unit=mm
